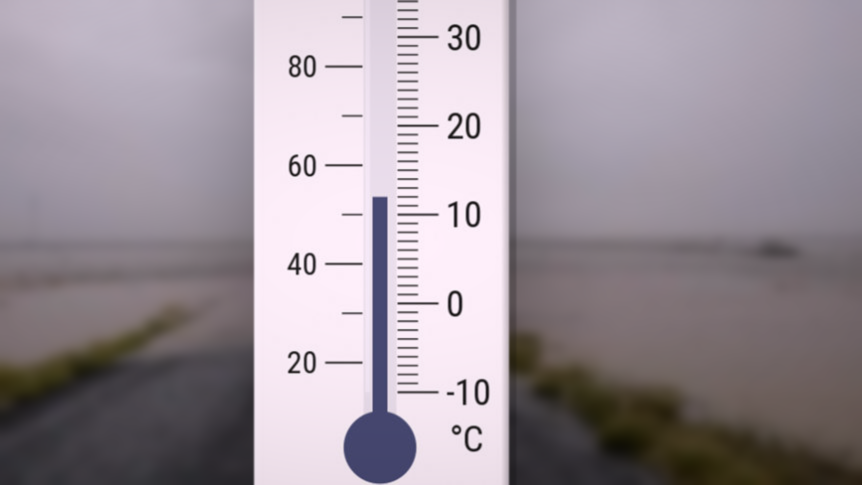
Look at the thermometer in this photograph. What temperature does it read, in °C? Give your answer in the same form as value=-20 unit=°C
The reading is value=12 unit=°C
